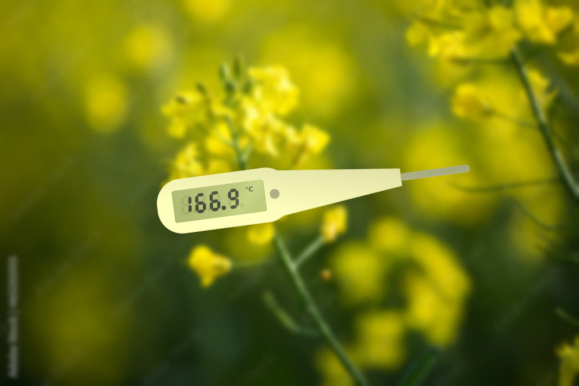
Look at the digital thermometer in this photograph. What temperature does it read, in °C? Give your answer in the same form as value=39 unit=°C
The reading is value=166.9 unit=°C
